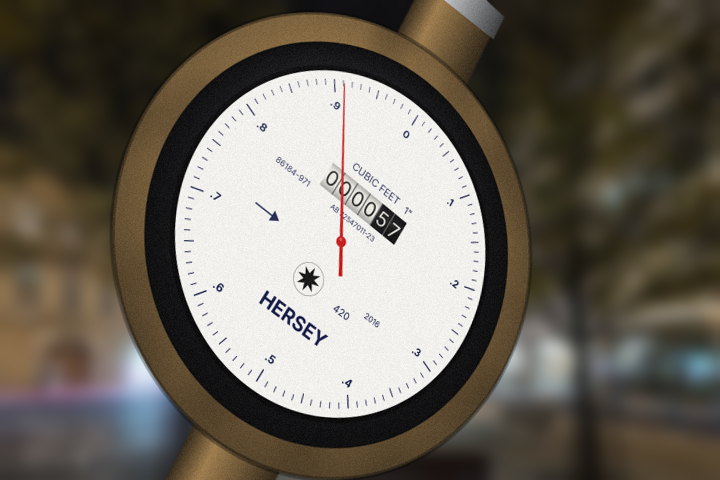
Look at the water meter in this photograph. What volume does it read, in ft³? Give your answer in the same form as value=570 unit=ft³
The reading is value=56.91 unit=ft³
